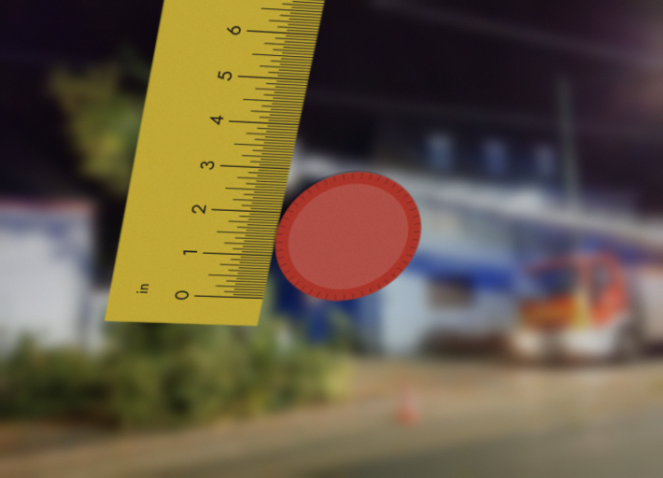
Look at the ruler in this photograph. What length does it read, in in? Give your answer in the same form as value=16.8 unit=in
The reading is value=3 unit=in
